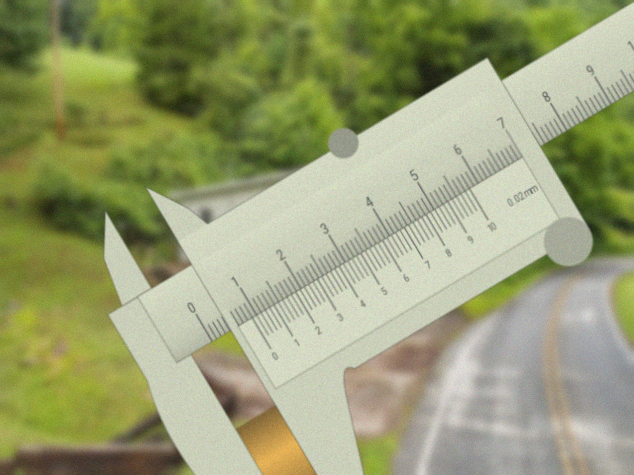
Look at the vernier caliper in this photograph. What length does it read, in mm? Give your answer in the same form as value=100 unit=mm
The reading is value=9.0 unit=mm
